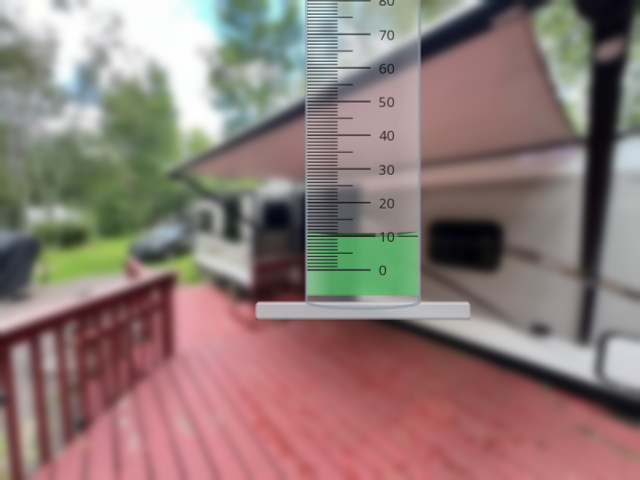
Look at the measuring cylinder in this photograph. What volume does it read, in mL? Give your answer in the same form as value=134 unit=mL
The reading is value=10 unit=mL
